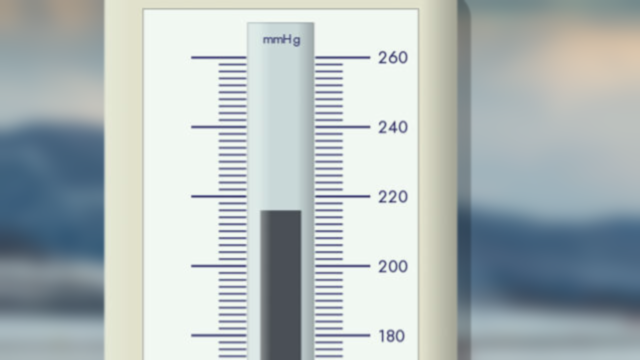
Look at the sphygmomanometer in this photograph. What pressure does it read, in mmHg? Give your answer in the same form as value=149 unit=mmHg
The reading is value=216 unit=mmHg
